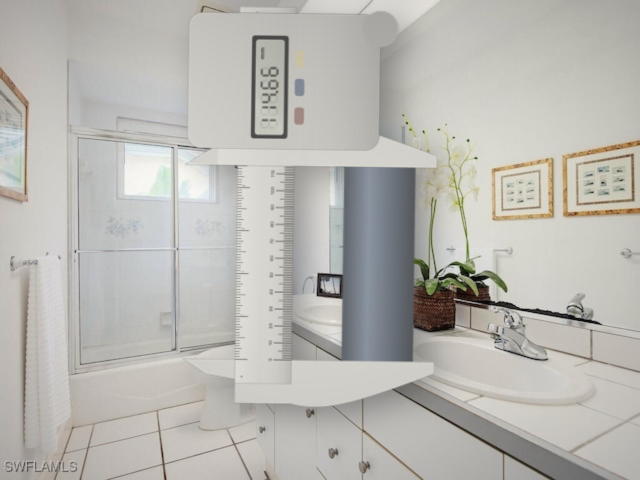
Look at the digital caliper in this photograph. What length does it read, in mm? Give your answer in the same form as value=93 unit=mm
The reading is value=114.66 unit=mm
